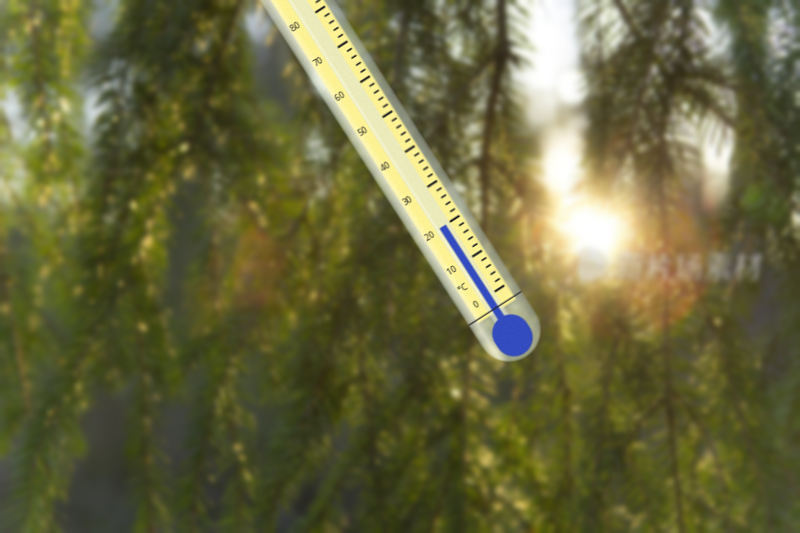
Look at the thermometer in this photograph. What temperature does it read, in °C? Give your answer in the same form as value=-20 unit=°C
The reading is value=20 unit=°C
